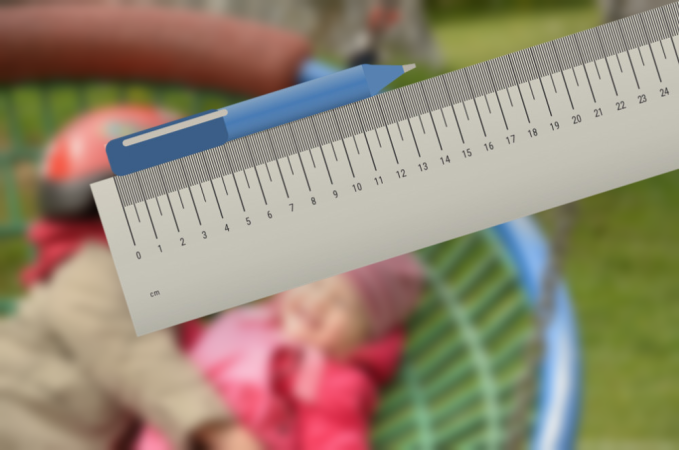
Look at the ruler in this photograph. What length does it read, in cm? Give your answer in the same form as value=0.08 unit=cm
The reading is value=14 unit=cm
